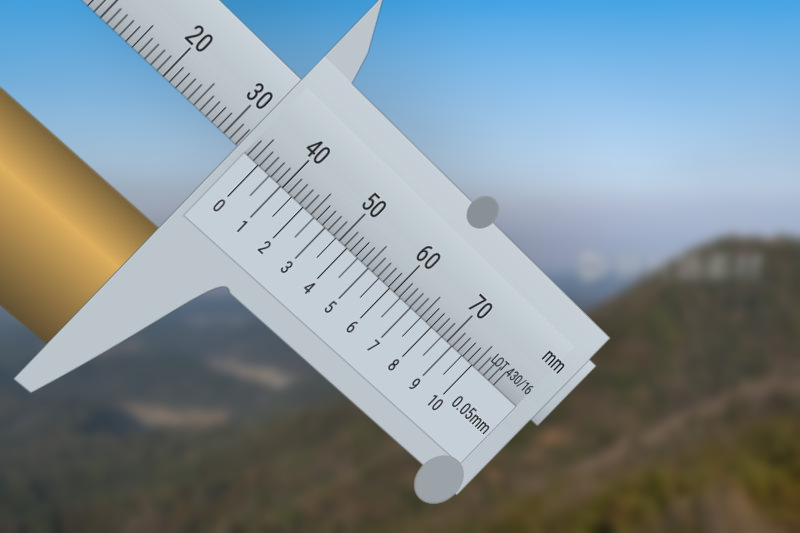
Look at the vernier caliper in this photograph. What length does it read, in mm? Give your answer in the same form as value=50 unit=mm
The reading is value=35.8 unit=mm
